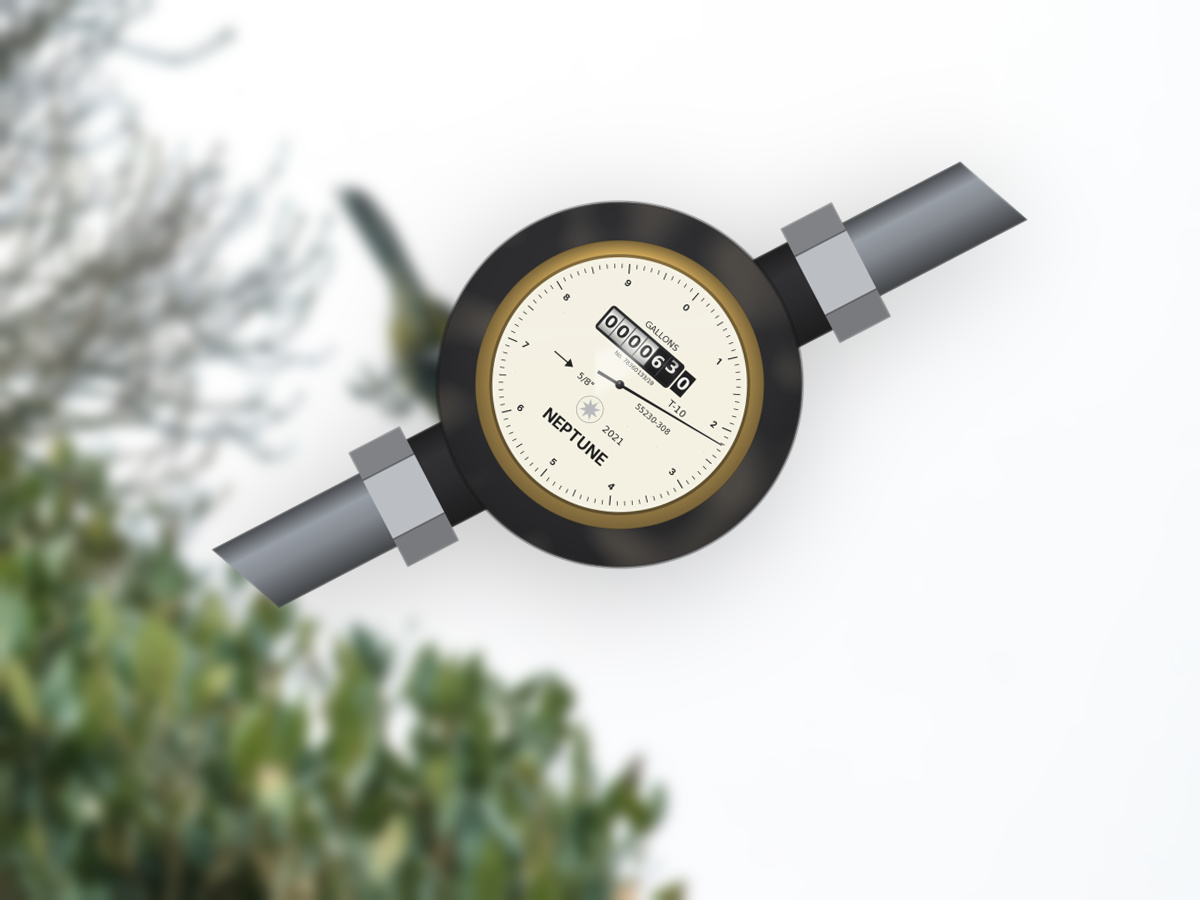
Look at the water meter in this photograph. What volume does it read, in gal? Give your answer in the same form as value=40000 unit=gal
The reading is value=632.2 unit=gal
